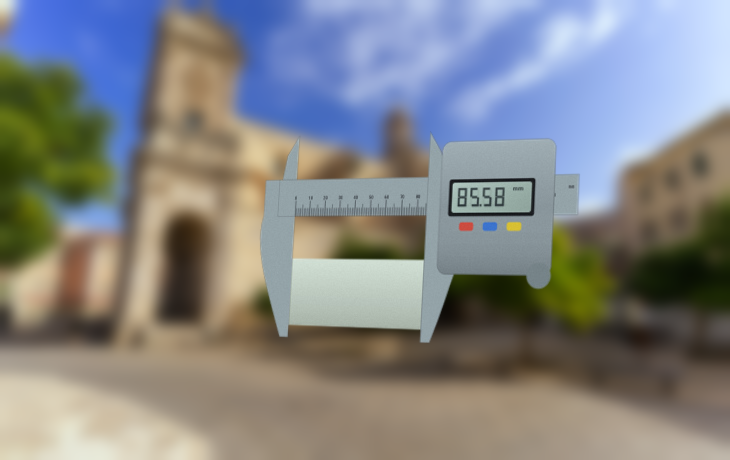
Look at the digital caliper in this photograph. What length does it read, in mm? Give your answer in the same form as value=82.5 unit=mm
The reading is value=85.58 unit=mm
